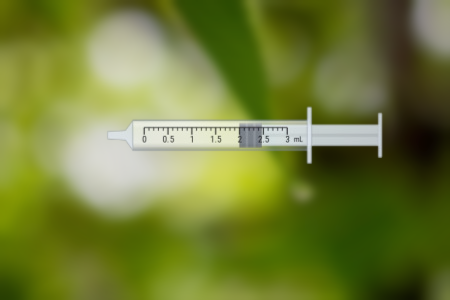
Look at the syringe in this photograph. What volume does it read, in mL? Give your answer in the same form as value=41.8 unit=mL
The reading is value=2 unit=mL
